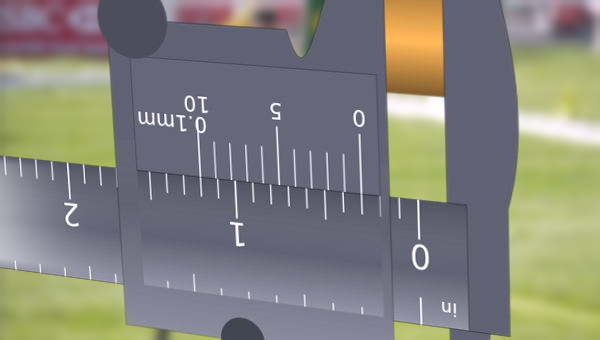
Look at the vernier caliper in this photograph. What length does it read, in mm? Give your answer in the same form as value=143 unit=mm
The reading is value=3.0 unit=mm
